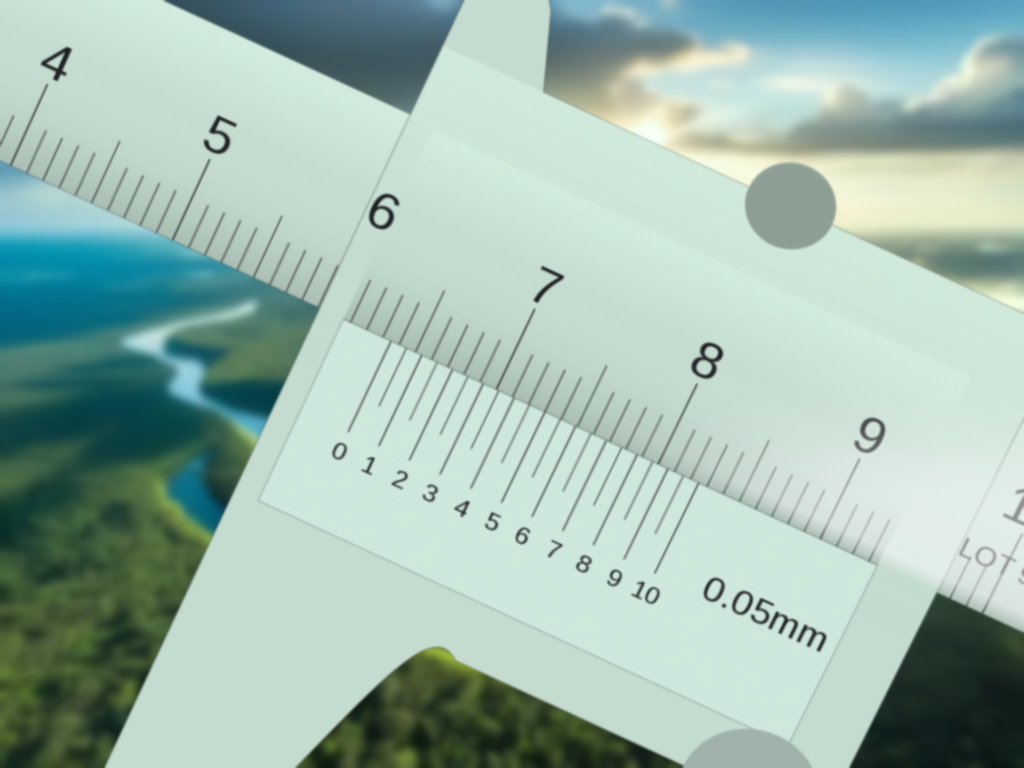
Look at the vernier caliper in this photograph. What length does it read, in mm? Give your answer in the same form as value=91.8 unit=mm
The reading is value=63.5 unit=mm
